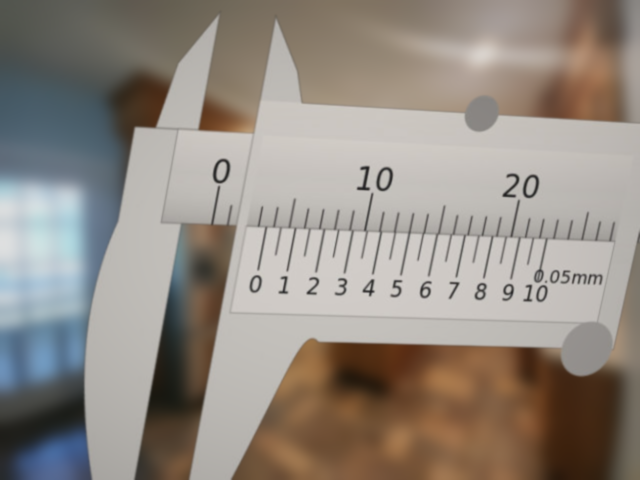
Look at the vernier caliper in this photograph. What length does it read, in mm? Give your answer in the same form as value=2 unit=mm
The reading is value=3.5 unit=mm
